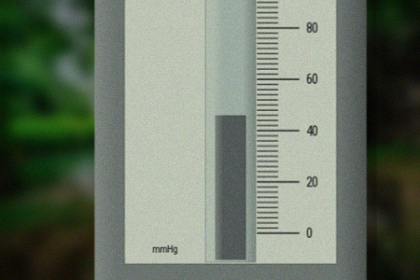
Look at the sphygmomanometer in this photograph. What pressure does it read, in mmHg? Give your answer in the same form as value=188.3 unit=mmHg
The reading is value=46 unit=mmHg
